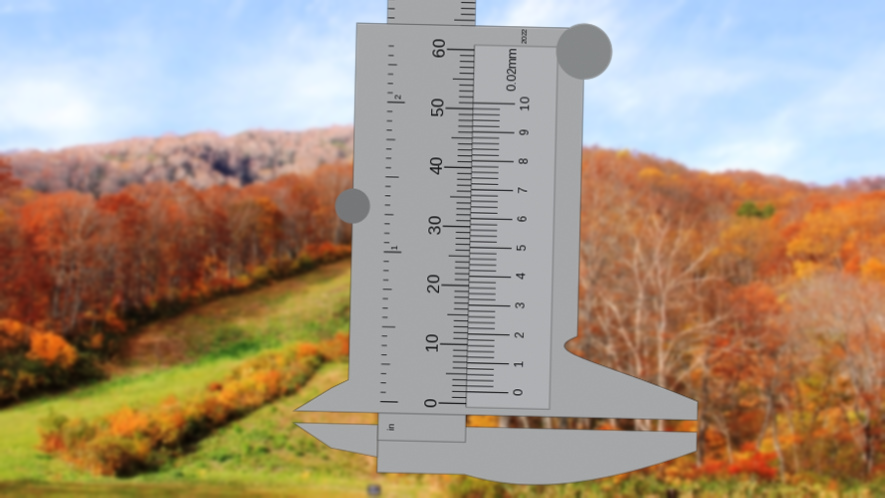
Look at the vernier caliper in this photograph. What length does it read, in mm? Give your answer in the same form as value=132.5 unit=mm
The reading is value=2.0 unit=mm
